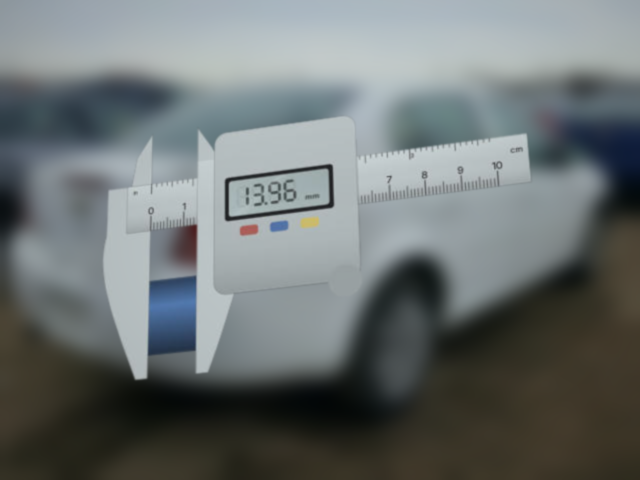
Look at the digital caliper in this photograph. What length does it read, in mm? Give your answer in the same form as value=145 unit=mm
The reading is value=13.96 unit=mm
